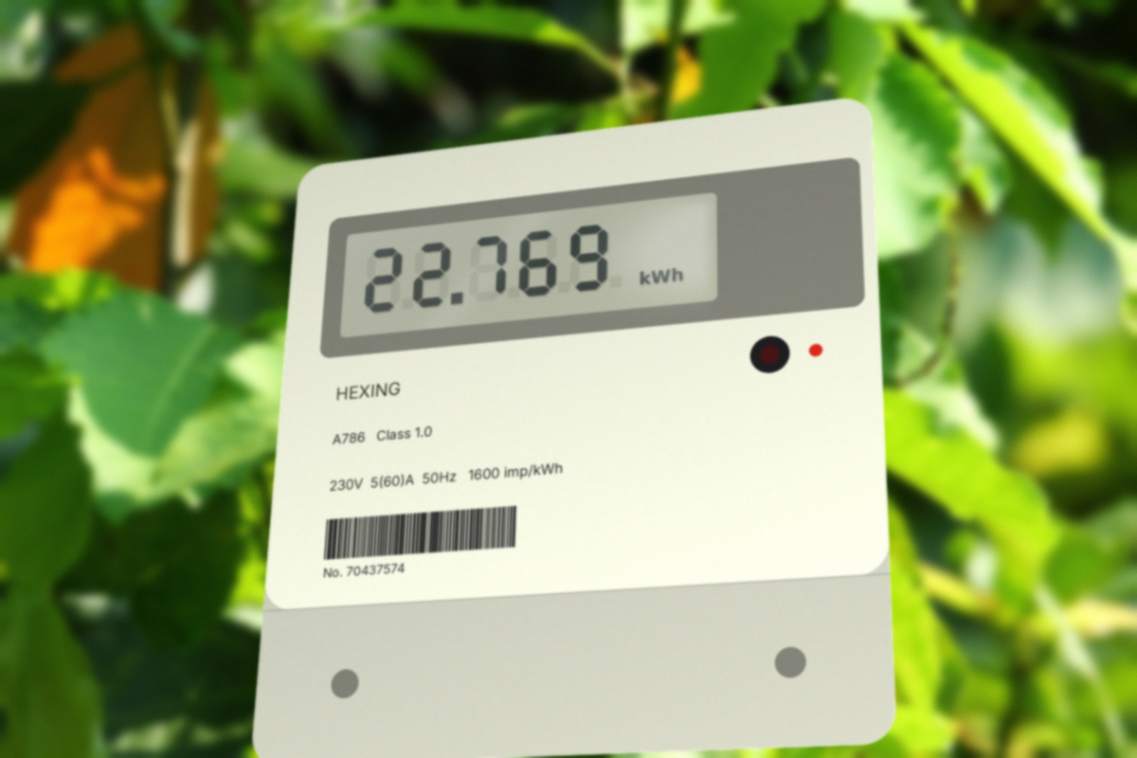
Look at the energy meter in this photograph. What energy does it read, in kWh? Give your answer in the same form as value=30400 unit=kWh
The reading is value=22.769 unit=kWh
